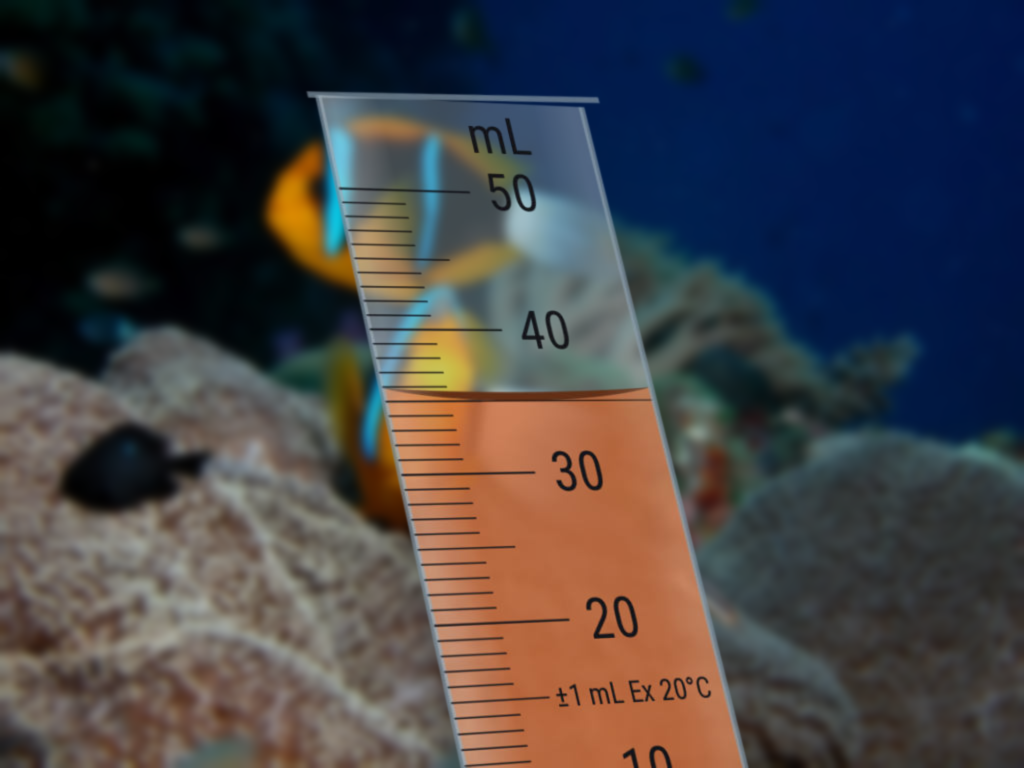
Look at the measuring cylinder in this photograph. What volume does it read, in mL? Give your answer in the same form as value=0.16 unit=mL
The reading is value=35 unit=mL
